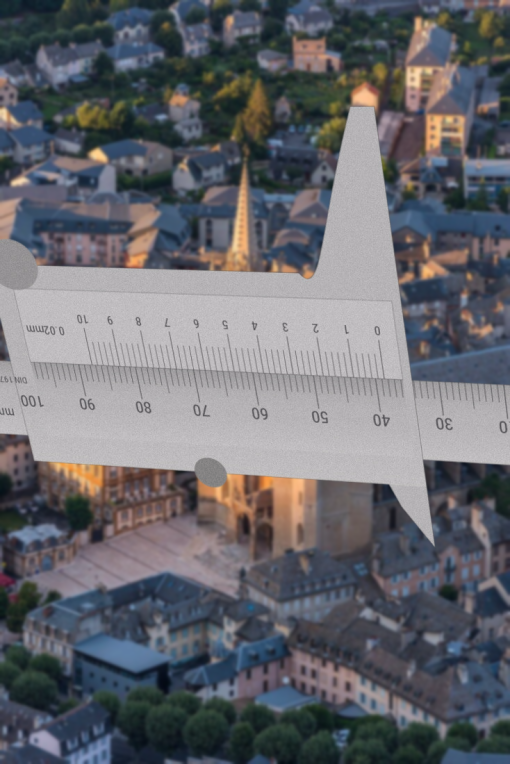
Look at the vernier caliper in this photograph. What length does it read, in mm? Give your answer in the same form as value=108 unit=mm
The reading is value=38.6 unit=mm
